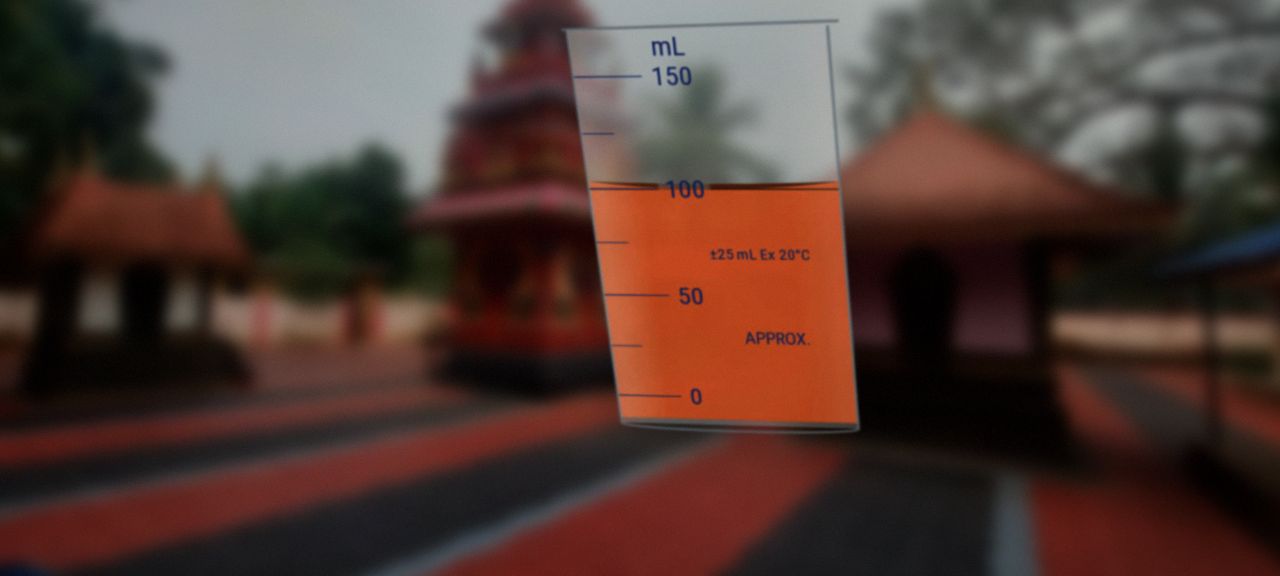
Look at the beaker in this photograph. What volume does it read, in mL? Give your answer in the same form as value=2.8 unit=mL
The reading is value=100 unit=mL
